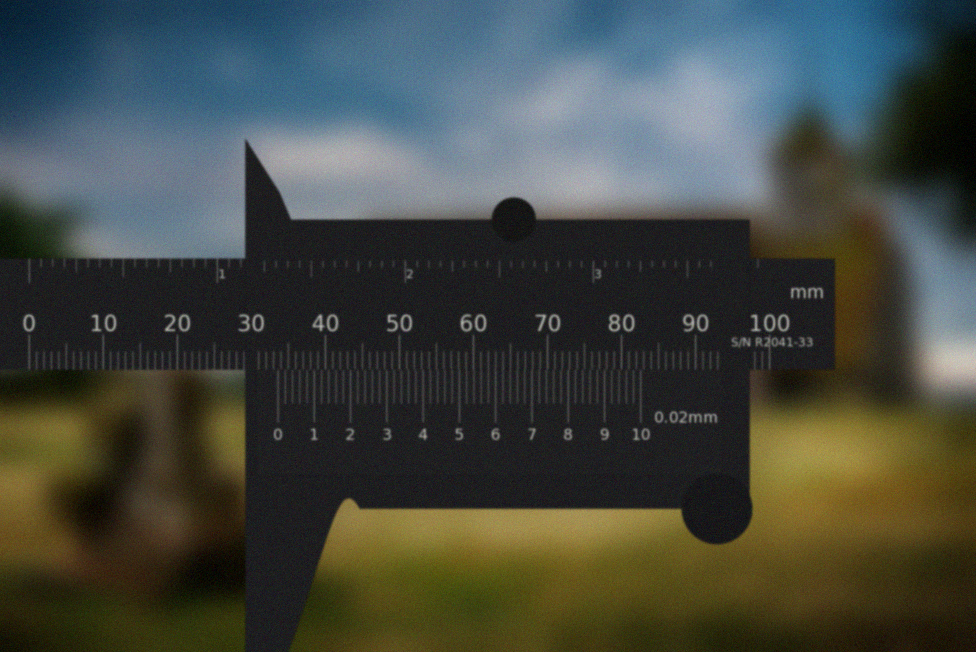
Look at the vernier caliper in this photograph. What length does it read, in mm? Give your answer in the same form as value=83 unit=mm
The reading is value=33.6 unit=mm
